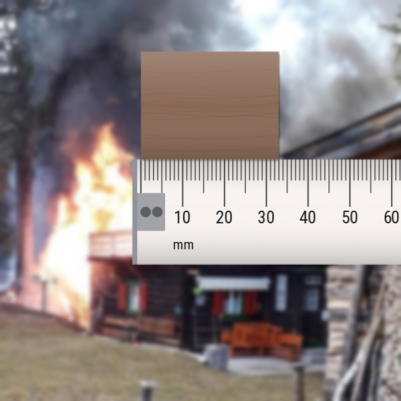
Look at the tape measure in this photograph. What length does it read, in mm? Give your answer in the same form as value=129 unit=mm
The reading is value=33 unit=mm
